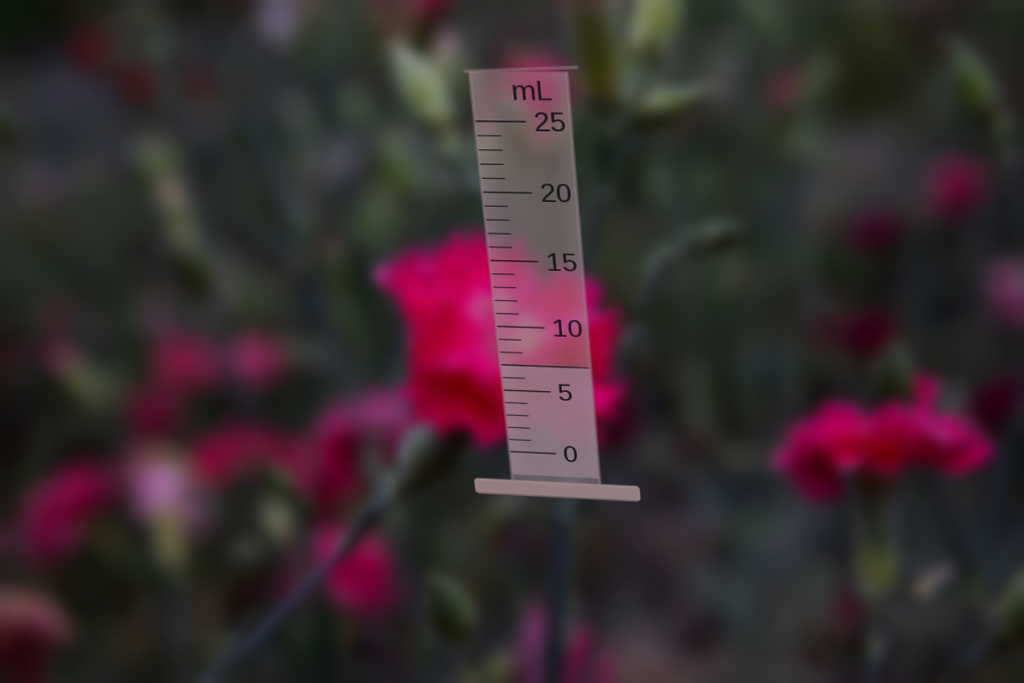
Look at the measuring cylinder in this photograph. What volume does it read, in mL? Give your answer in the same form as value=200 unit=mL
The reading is value=7 unit=mL
